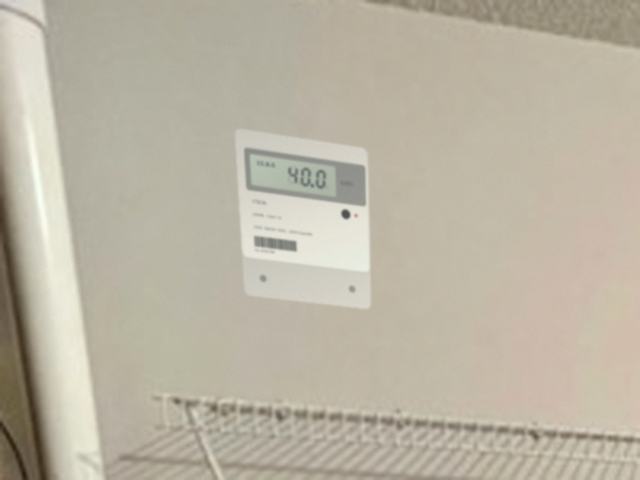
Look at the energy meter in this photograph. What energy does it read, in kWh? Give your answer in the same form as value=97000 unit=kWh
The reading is value=40.0 unit=kWh
